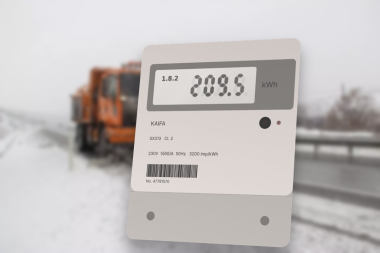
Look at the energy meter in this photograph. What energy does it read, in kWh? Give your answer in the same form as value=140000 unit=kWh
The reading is value=209.5 unit=kWh
